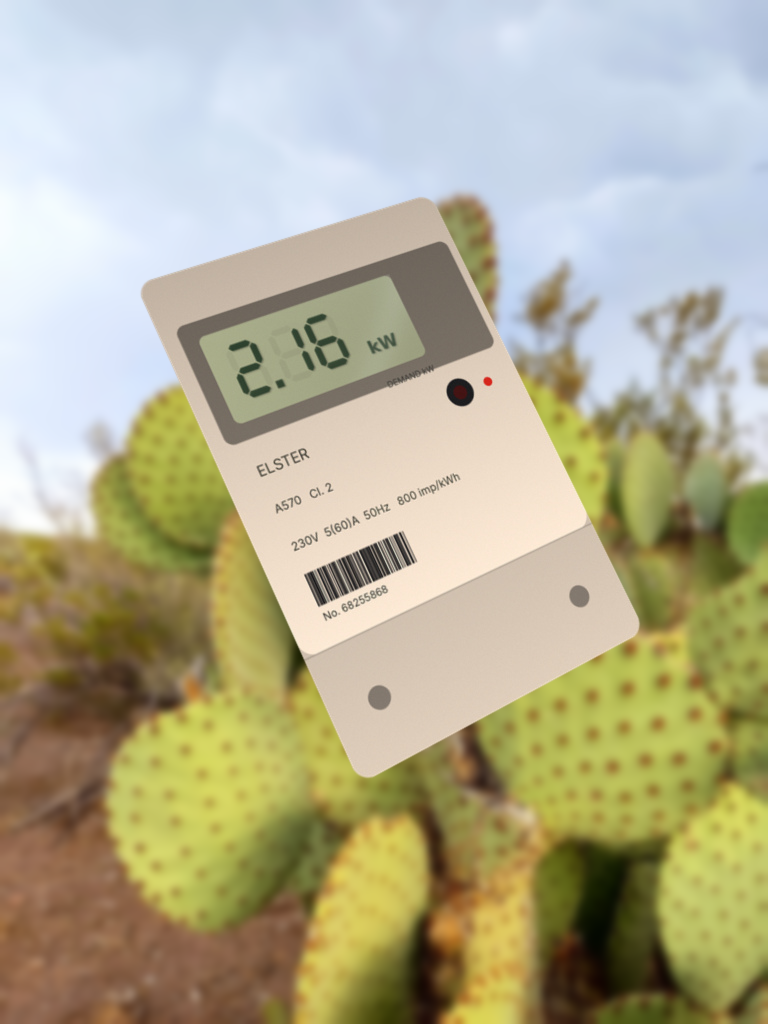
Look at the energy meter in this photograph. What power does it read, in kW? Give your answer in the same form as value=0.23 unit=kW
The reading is value=2.16 unit=kW
